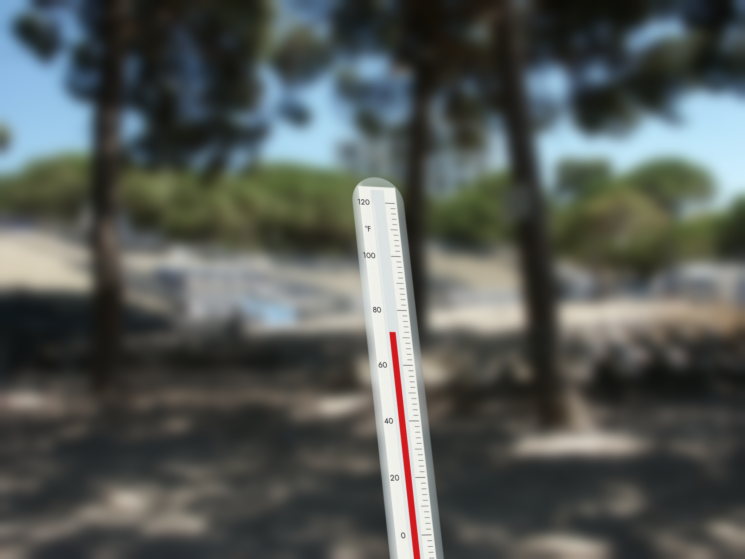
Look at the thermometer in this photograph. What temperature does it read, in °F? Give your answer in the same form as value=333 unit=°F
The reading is value=72 unit=°F
